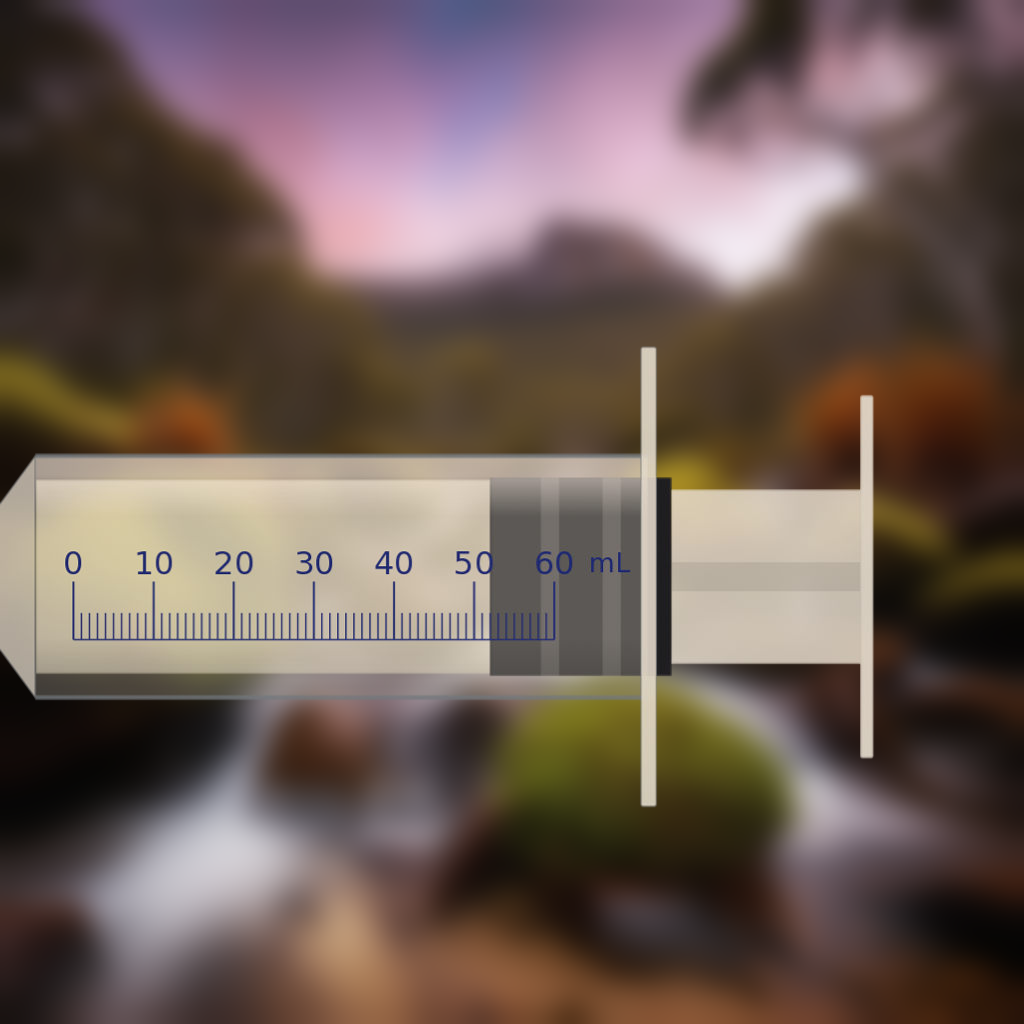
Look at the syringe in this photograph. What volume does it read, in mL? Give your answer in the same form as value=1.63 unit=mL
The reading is value=52 unit=mL
